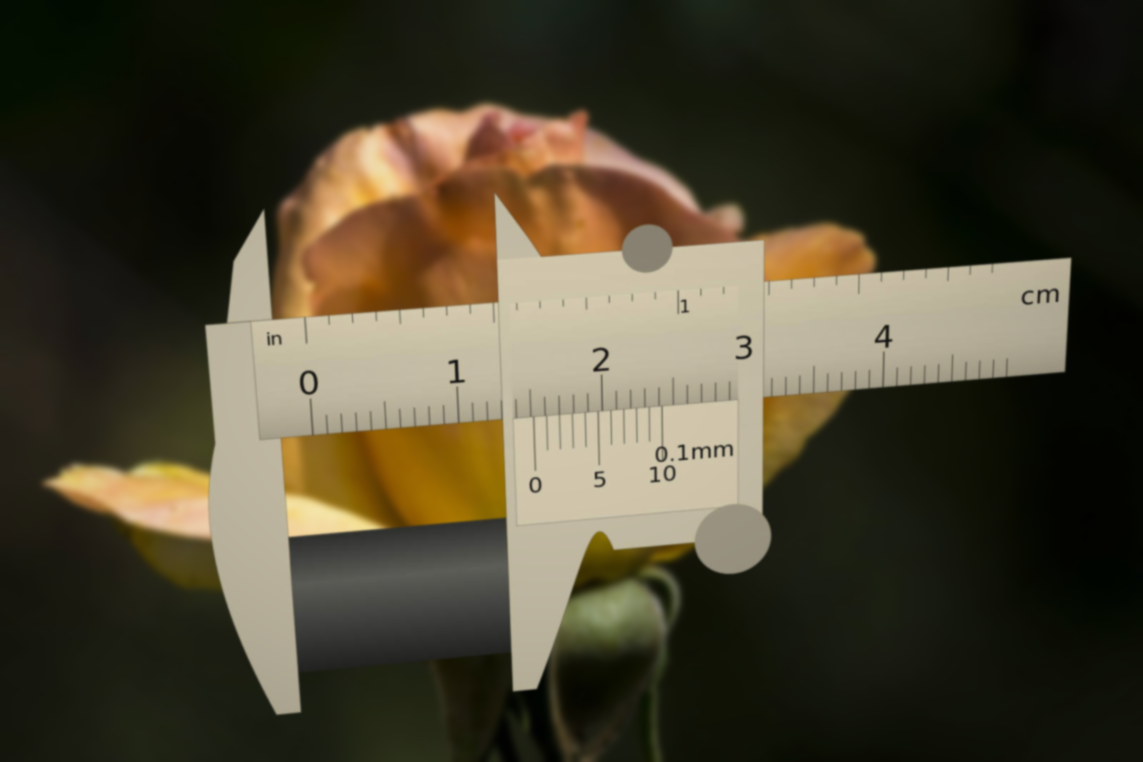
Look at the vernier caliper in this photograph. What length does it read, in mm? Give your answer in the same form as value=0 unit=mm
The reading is value=15.2 unit=mm
